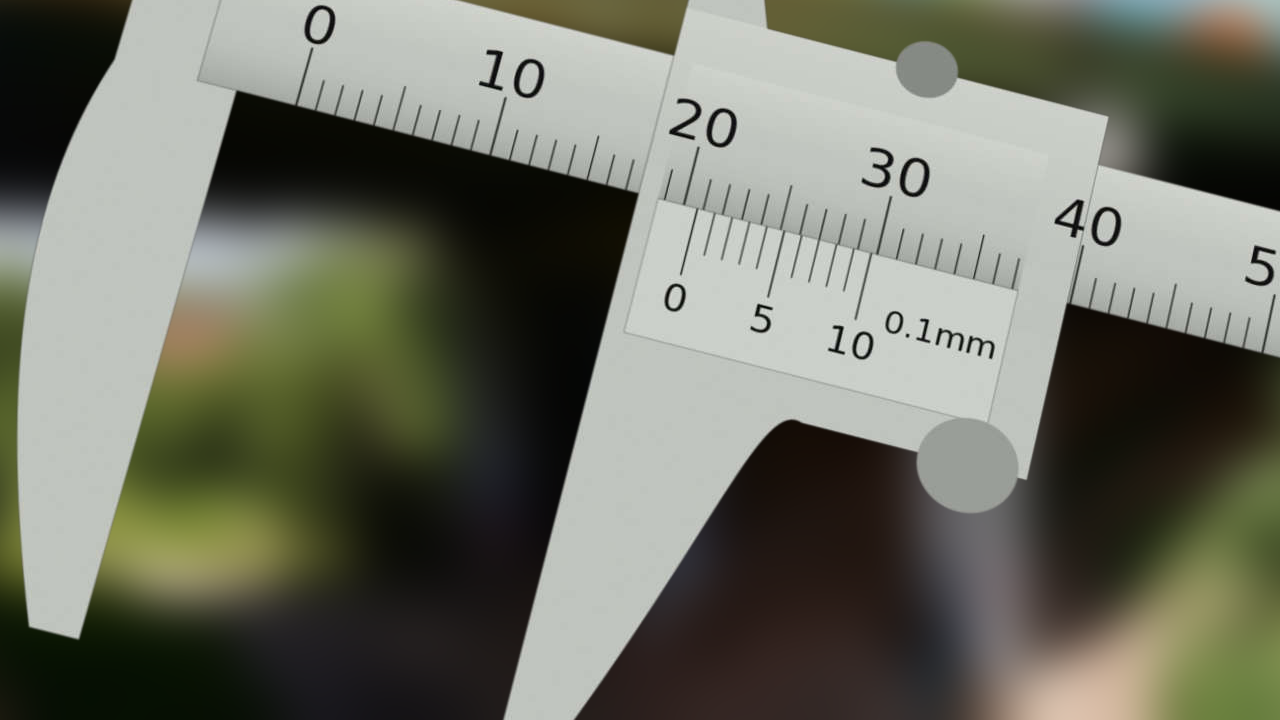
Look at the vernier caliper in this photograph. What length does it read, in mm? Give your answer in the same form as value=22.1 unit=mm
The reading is value=20.7 unit=mm
